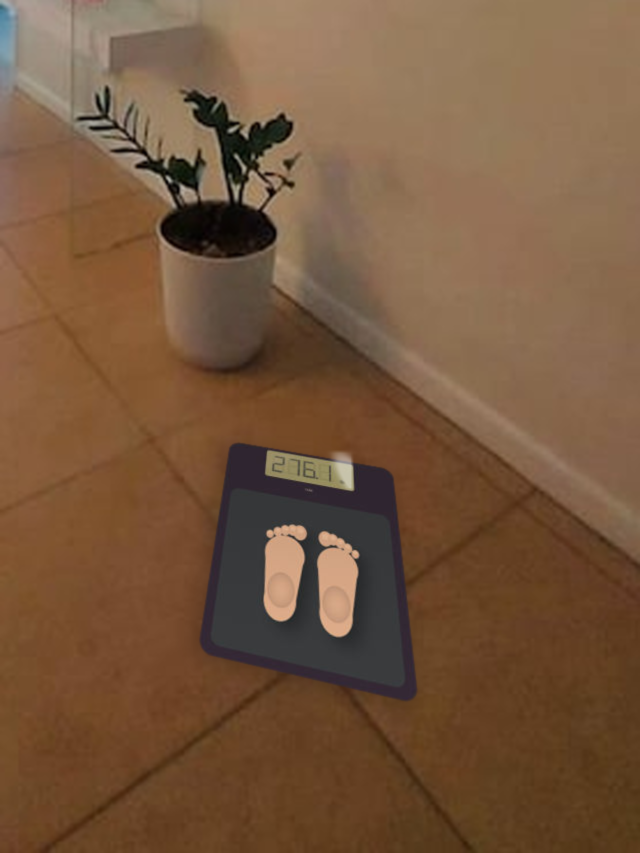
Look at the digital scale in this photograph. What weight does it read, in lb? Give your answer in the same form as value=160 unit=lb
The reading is value=276.1 unit=lb
